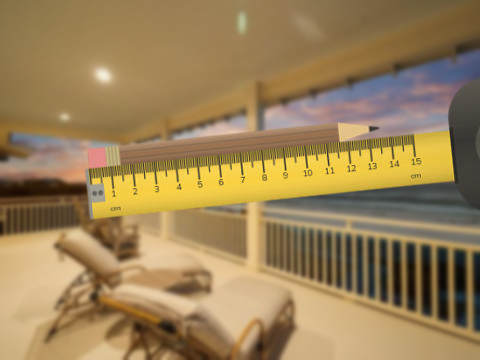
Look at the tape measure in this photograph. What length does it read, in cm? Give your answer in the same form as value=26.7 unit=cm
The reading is value=13.5 unit=cm
